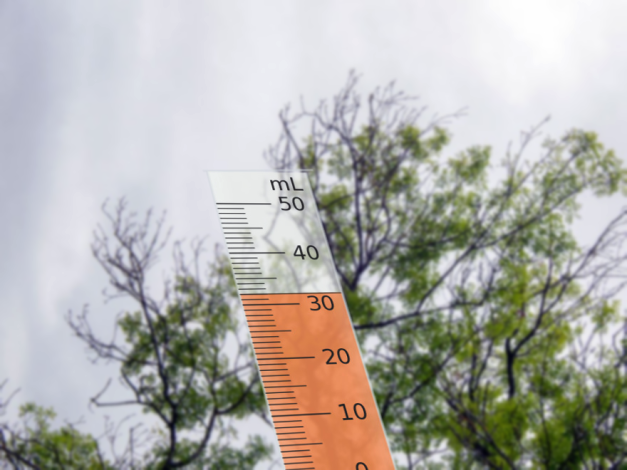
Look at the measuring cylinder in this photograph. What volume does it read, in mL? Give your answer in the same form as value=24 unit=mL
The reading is value=32 unit=mL
